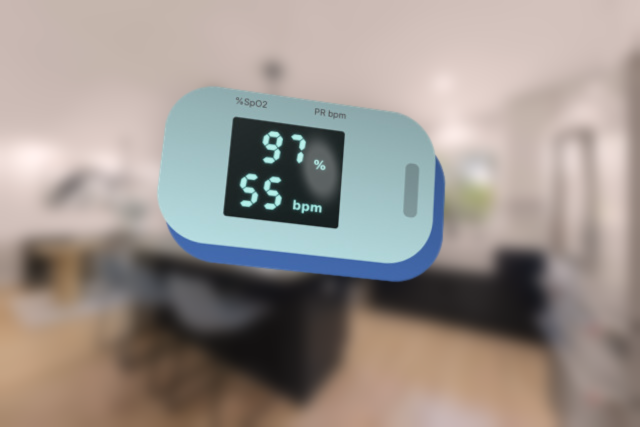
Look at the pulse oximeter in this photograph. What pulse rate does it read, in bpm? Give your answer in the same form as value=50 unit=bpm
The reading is value=55 unit=bpm
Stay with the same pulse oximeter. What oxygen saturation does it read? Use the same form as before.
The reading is value=97 unit=%
